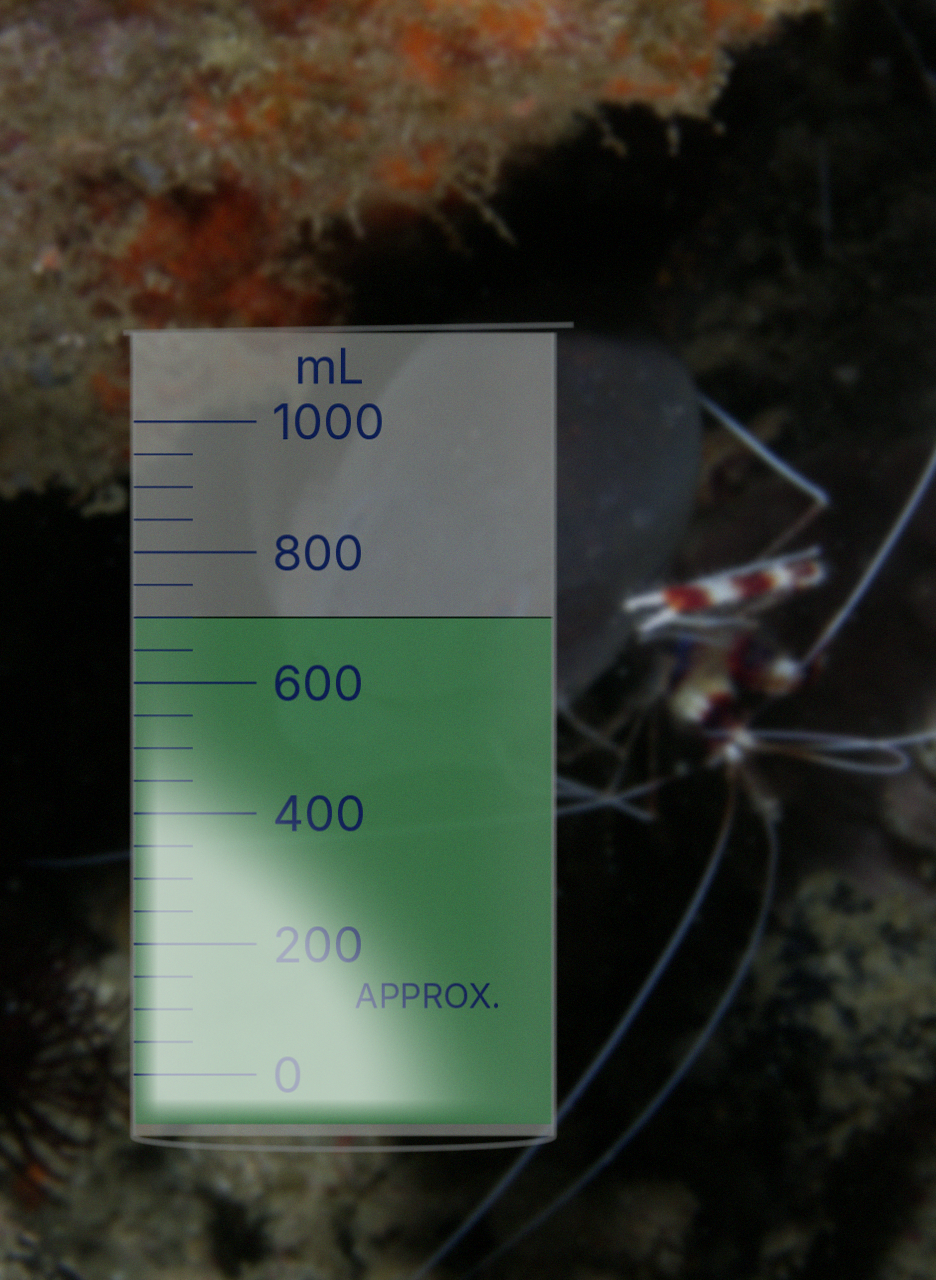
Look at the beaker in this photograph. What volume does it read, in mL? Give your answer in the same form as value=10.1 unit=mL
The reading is value=700 unit=mL
